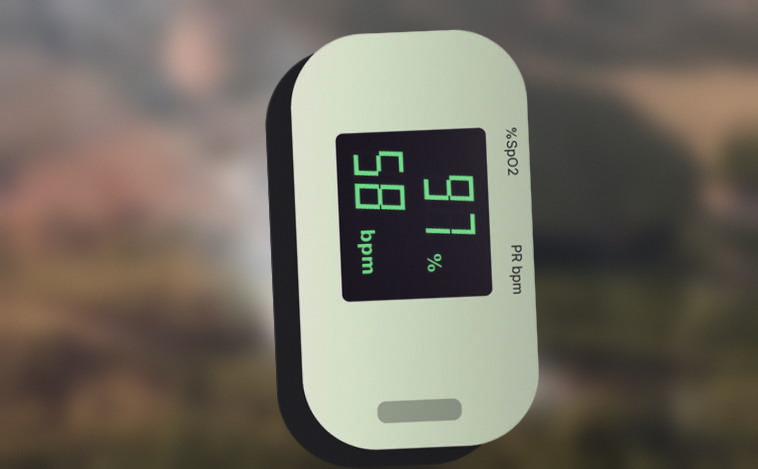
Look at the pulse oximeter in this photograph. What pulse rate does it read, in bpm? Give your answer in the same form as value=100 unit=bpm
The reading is value=58 unit=bpm
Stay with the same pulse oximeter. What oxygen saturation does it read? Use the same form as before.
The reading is value=97 unit=%
